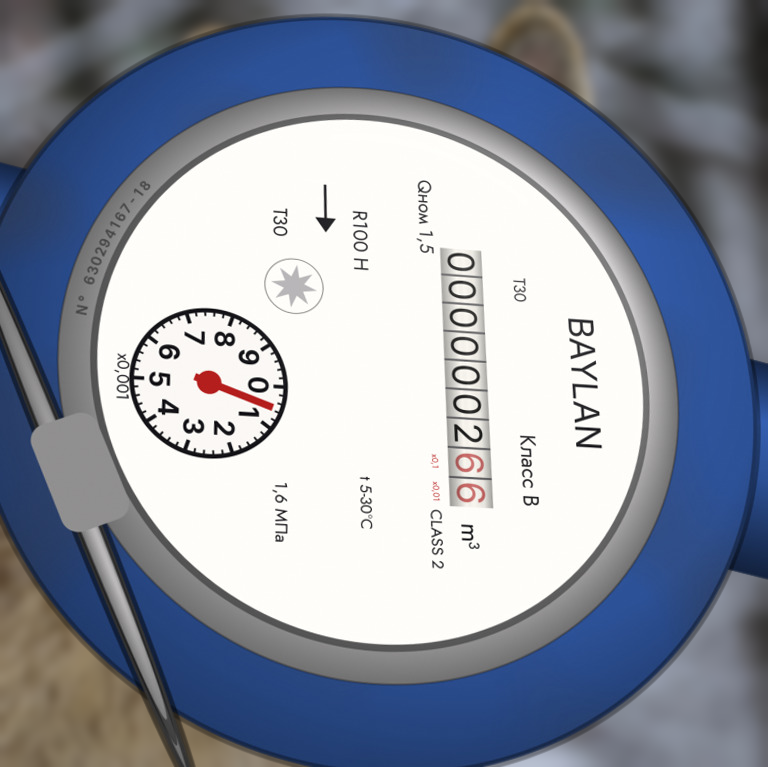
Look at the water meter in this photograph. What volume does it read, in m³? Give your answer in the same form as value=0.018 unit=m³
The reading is value=2.660 unit=m³
